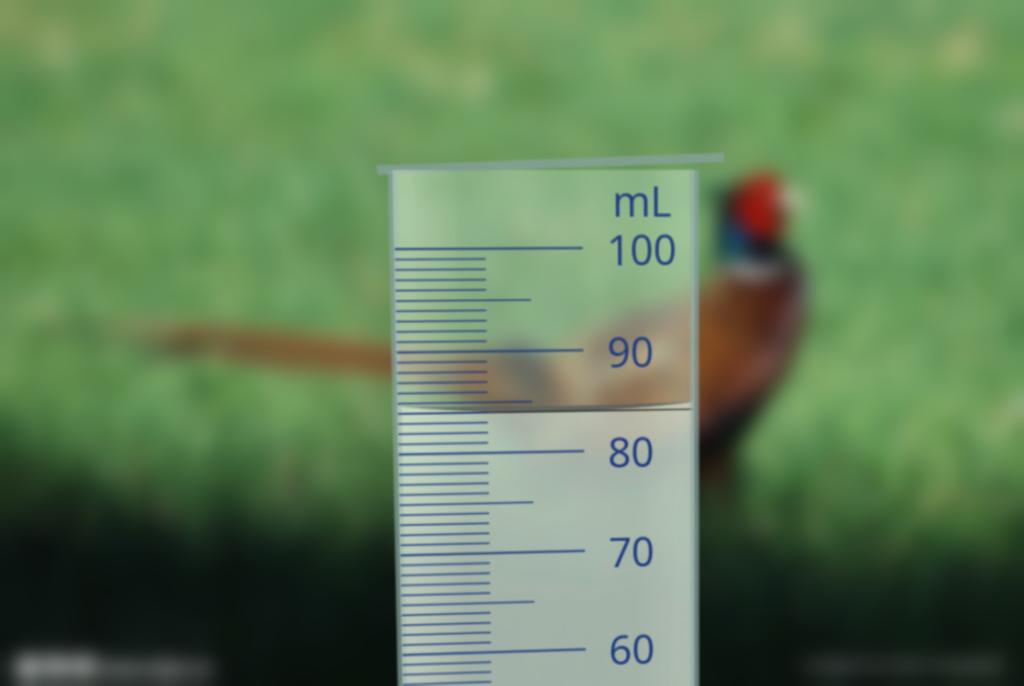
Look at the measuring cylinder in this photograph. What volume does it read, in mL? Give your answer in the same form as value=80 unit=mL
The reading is value=84 unit=mL
